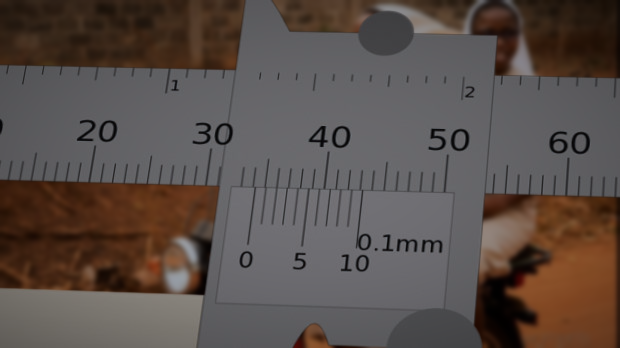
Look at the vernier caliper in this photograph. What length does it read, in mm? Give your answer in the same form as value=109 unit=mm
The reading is value=34.2 unit=mm
